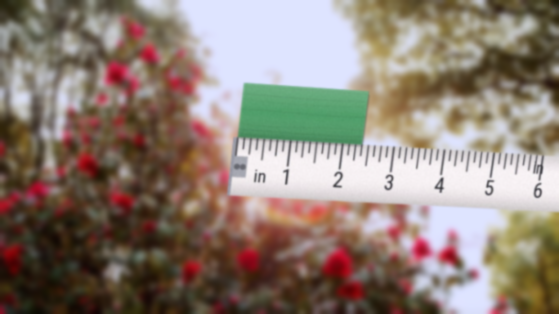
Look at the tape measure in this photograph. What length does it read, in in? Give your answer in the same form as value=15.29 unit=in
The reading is value=2.375 unit=in
